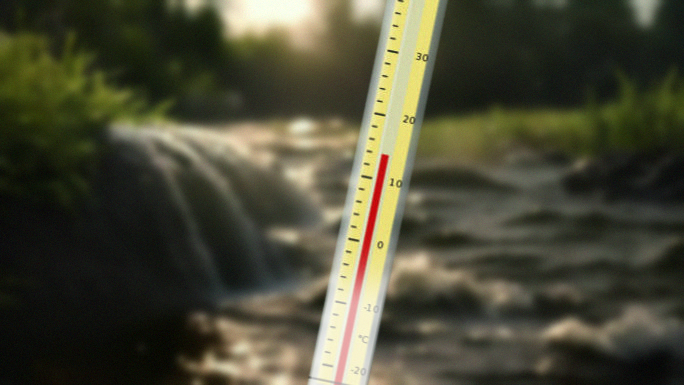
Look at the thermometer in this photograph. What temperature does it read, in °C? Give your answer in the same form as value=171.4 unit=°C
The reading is value=14 unit=°C
